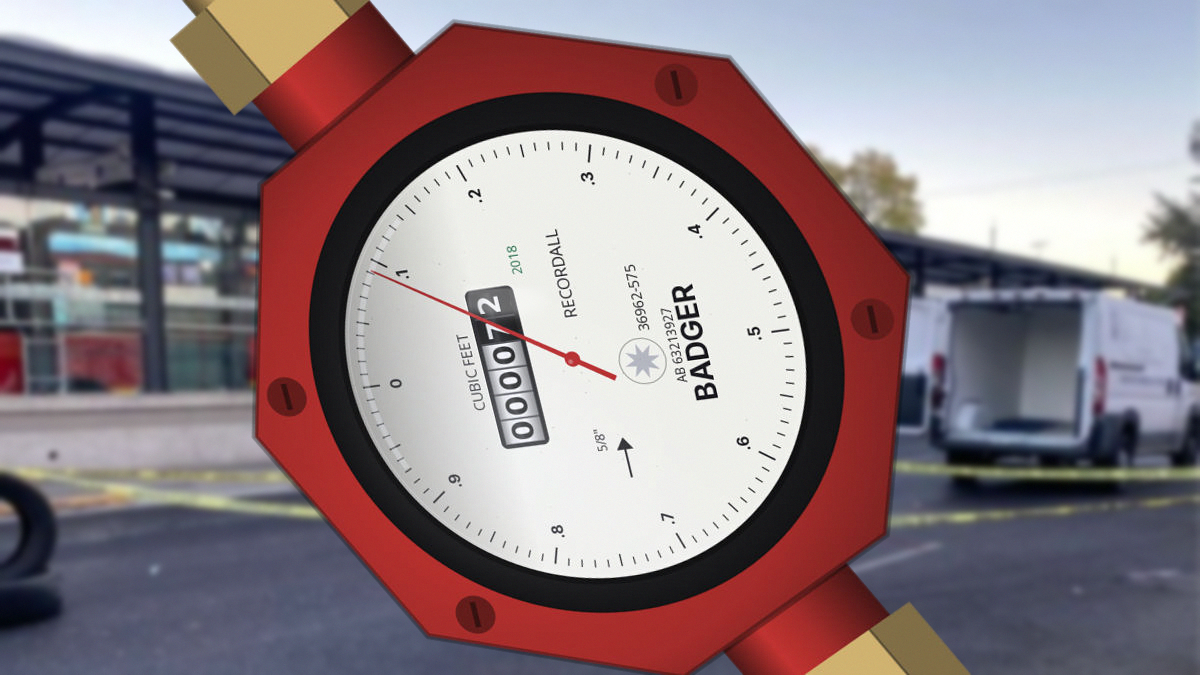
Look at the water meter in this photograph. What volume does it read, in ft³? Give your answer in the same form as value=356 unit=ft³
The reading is value=72.09 unit=ft³
